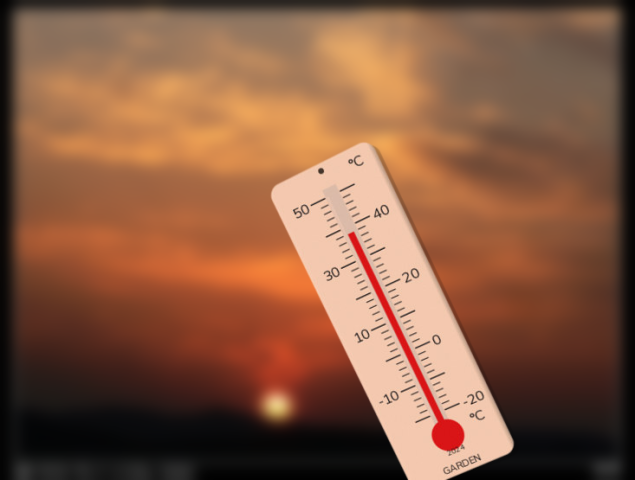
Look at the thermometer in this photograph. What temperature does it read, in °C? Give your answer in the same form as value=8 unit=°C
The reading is value=38 unit=°C
